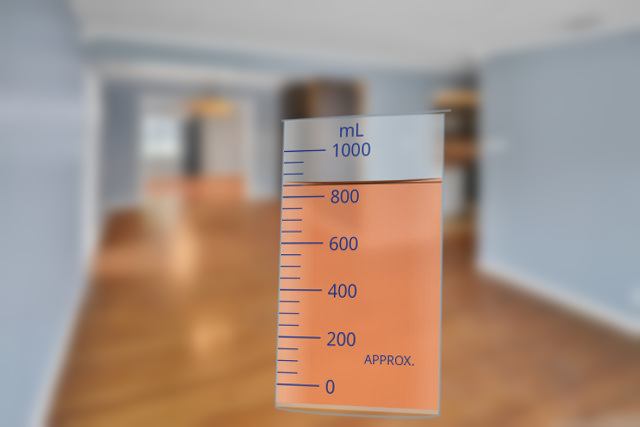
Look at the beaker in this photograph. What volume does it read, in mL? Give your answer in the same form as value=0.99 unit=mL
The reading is value=850 unit=mL
